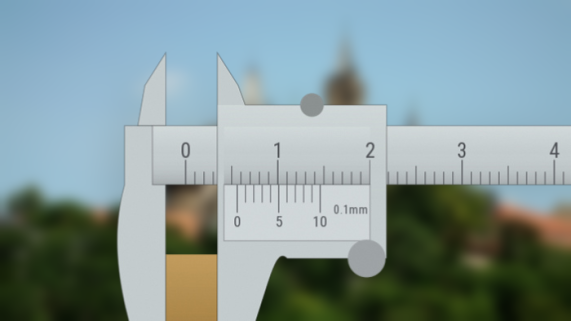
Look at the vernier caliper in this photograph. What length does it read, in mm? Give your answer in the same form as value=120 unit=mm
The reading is value=5.6 unit=mm
